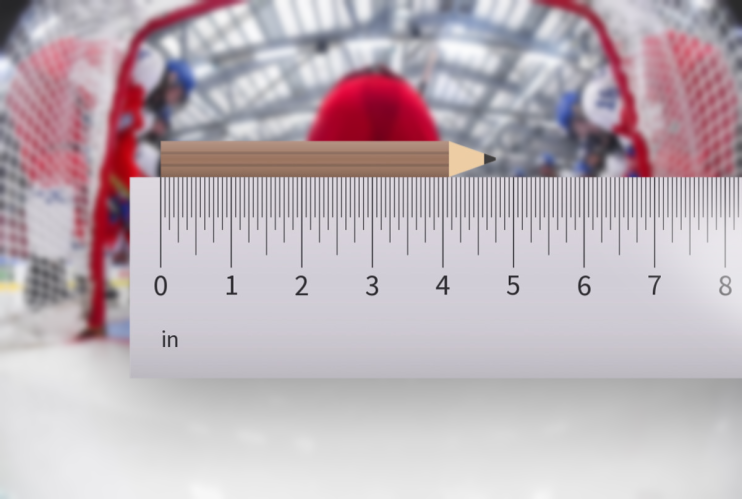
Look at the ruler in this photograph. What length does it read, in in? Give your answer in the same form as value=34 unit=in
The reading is value=4.75 unit=in
